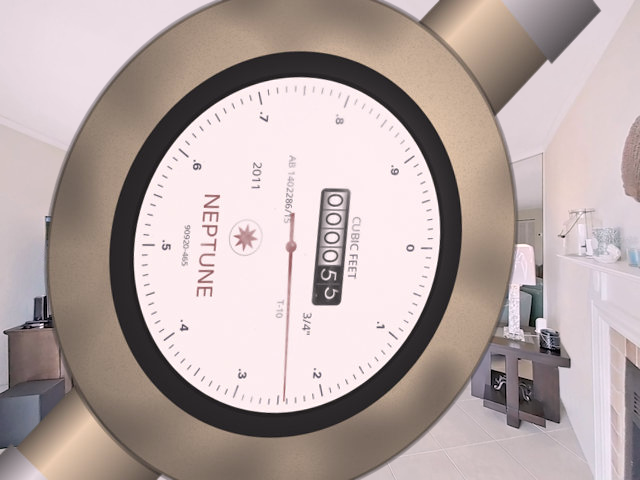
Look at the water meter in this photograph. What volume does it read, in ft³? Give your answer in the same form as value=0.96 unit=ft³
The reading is value=55.24 unit=ft³
